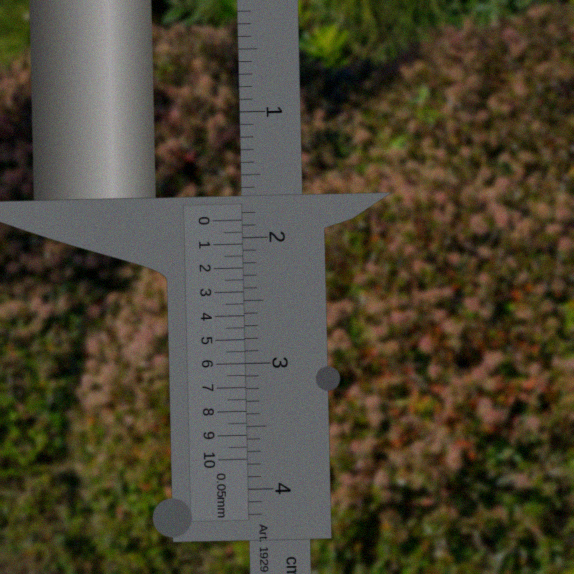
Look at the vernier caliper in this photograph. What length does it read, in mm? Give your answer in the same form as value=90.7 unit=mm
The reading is value=18.6 unit=mm
